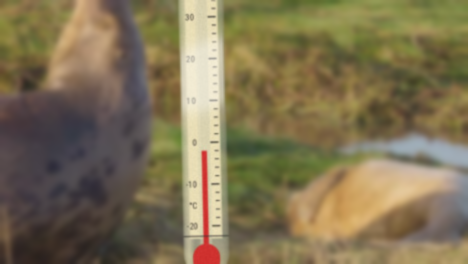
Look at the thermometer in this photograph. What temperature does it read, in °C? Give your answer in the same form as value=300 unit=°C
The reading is value=-2 unit=°C
